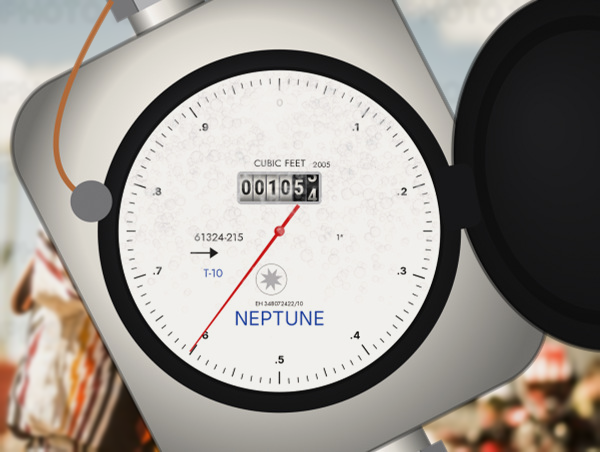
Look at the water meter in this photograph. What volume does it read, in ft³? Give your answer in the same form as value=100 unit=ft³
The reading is value=1053.60 unit=ft³
